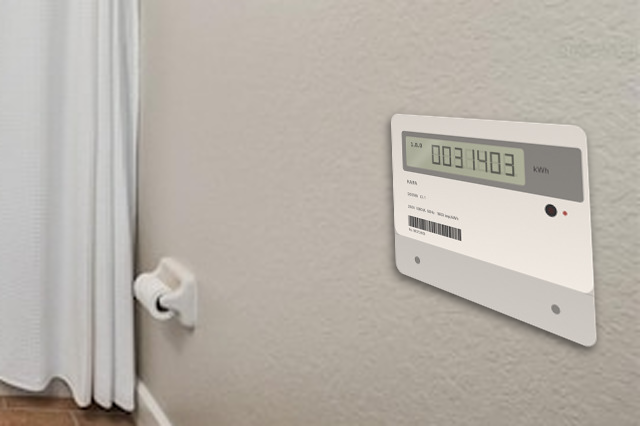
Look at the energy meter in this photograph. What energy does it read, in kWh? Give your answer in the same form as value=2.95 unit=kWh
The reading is value=31403 unit=kWh
